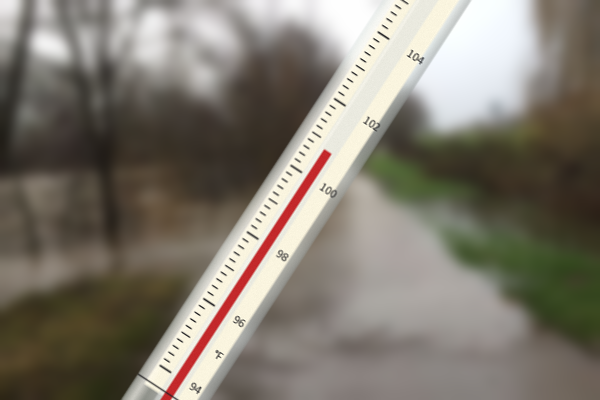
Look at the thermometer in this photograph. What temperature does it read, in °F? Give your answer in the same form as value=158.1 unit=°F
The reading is value=100.8 unit=°F
